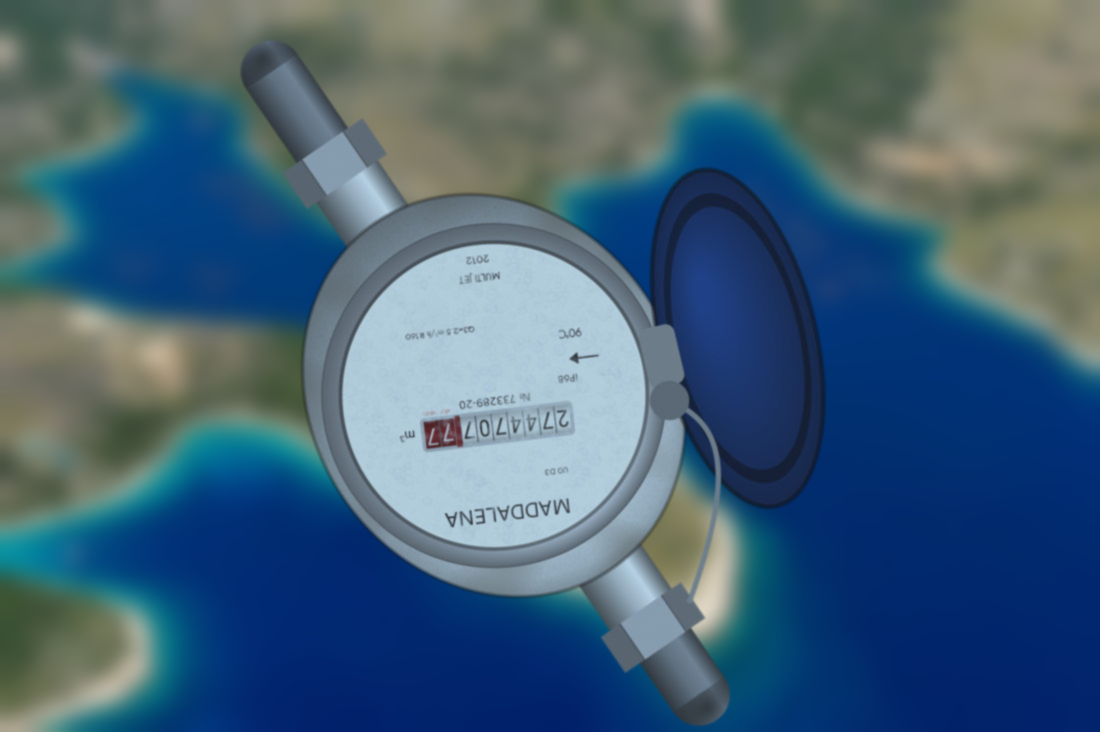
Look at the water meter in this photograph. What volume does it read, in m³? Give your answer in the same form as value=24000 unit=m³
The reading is value=2744707.77 unit=m³
